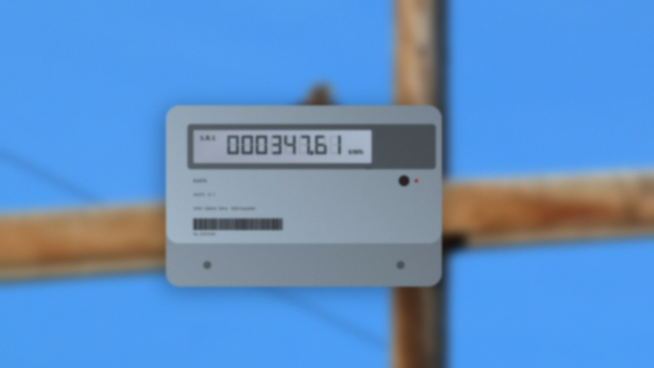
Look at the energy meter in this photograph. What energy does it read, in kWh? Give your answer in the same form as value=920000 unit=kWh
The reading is value=347.61 unit=kWh
